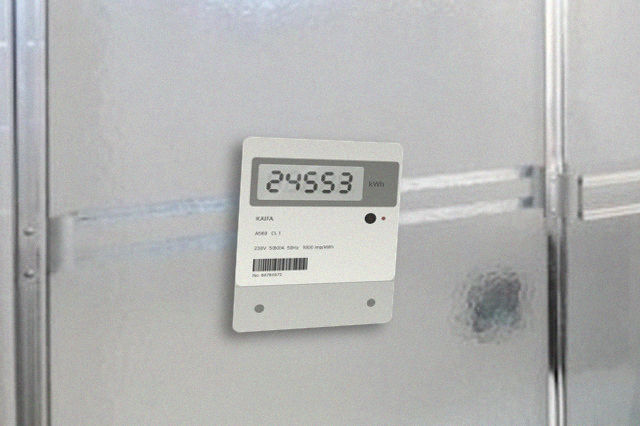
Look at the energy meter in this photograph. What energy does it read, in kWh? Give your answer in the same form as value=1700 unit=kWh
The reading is value=24553 unit=kWh
